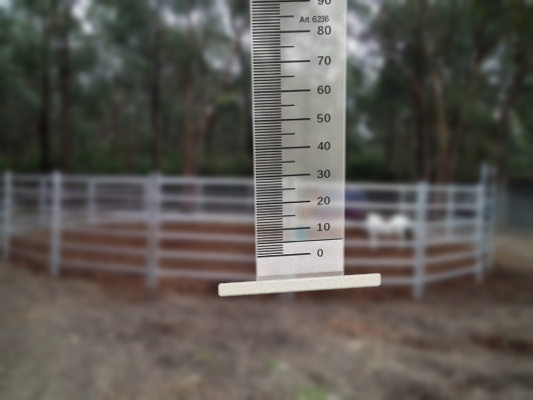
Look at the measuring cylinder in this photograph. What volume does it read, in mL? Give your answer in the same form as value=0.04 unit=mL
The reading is value=5 unit=mL
